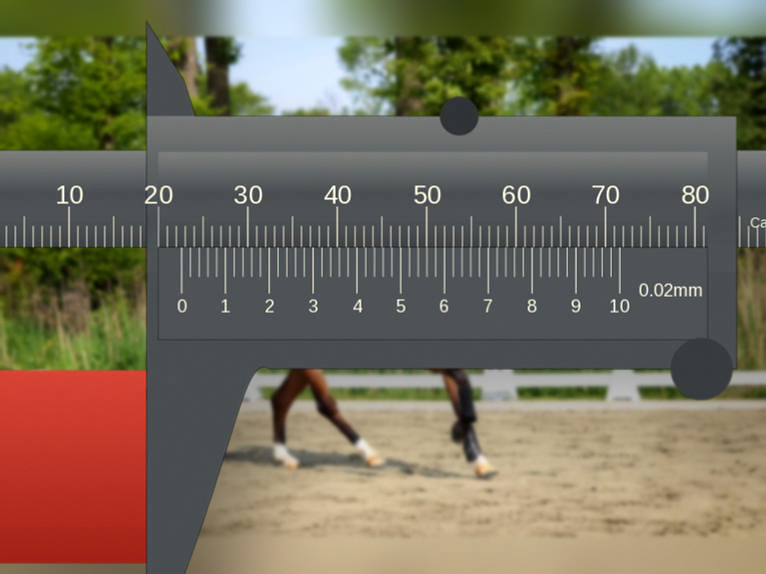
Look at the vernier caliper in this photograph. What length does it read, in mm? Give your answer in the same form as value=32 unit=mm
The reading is value=22.6 unit=mm
